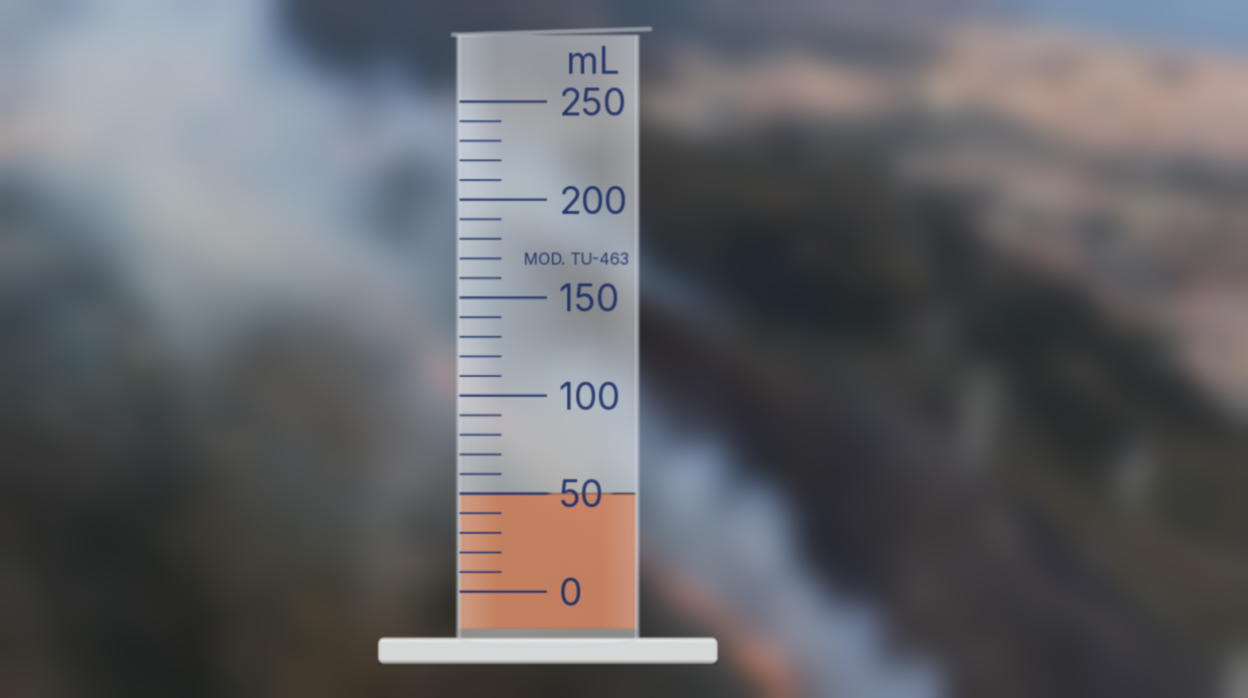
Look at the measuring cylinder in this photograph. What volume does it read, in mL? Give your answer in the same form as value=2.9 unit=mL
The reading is value=50 unit=mL
